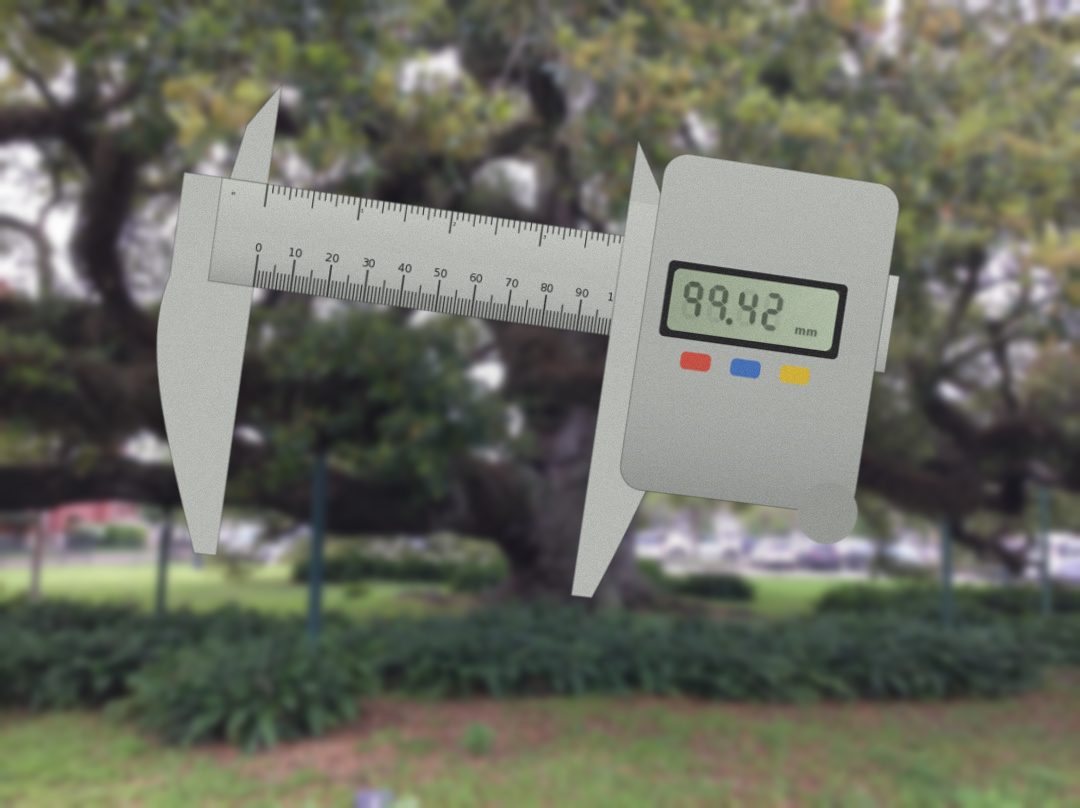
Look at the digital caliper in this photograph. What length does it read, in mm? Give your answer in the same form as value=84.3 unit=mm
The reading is value=99.42 unit=mm
